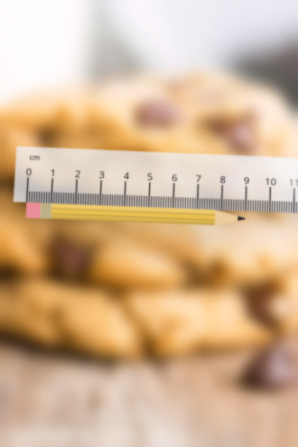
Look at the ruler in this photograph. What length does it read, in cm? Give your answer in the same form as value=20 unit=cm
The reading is value=9 unit=cm
